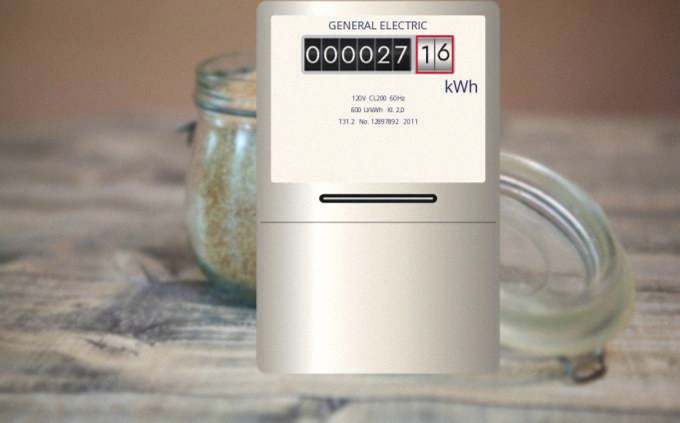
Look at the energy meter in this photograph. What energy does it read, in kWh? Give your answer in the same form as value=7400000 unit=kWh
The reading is value=27.16 unit=kWh
